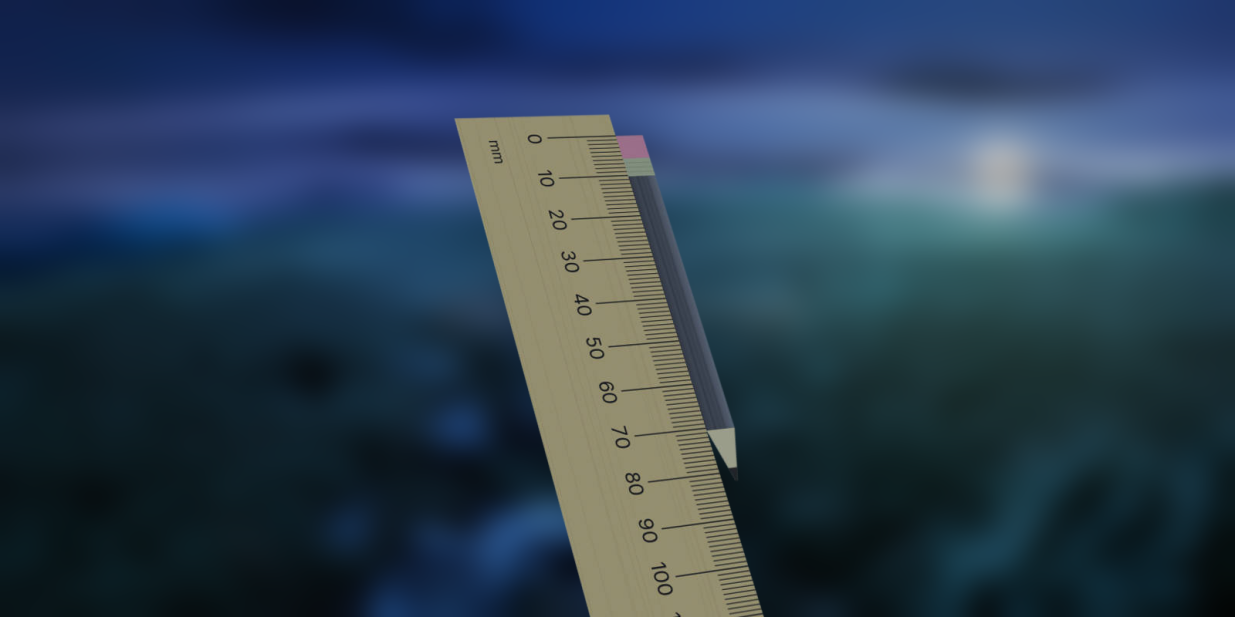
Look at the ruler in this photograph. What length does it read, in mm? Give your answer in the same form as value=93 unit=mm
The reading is value=82 unit=mm
